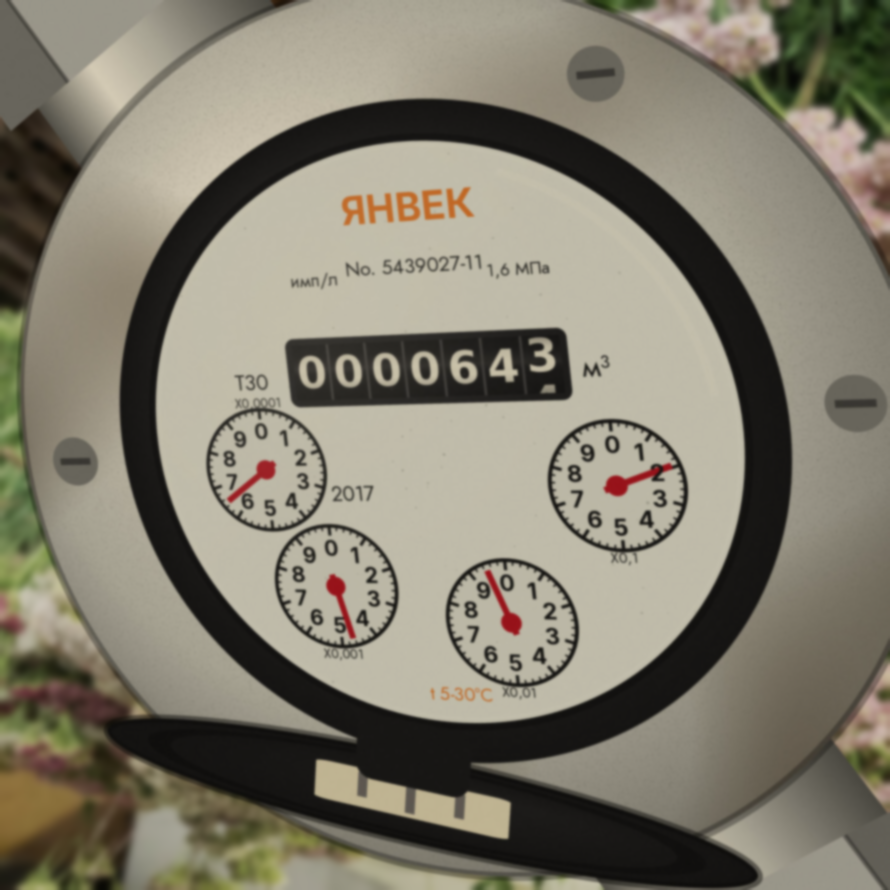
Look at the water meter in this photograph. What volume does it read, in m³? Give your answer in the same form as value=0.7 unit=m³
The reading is value=643.1946 unit=m³
